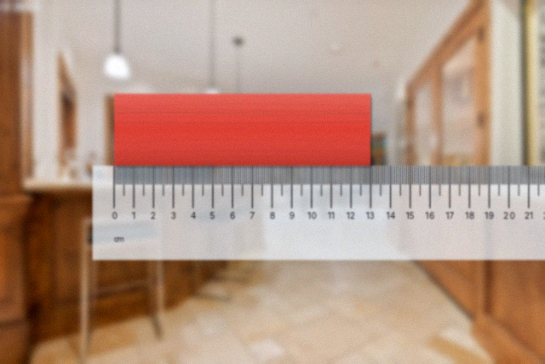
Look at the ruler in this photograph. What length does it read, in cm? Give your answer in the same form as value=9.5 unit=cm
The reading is value=13 unit=cm
